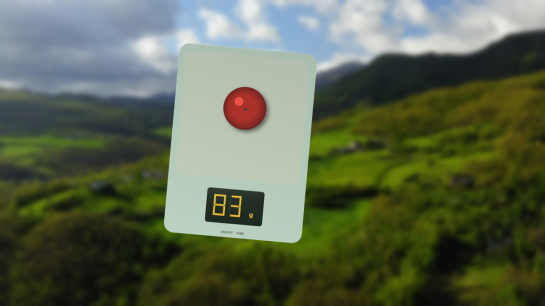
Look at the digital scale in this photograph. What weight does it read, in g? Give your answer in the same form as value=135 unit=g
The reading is value=83 unit=g
